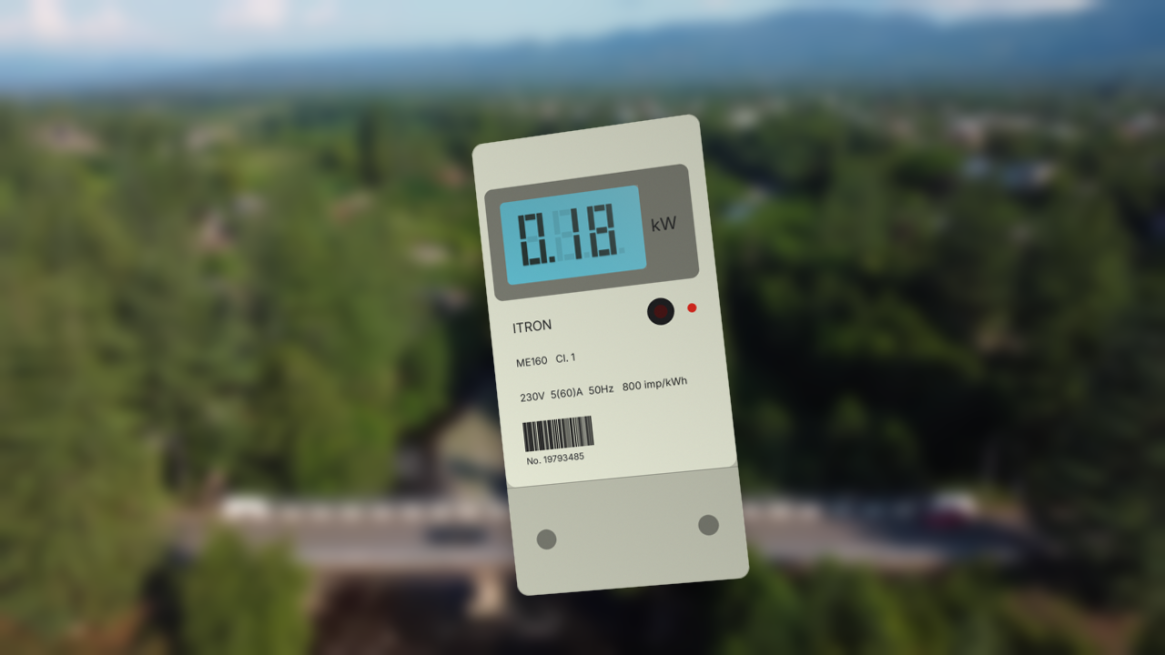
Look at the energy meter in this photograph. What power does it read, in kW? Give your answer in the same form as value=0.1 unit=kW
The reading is value=0.18 unit=kW
